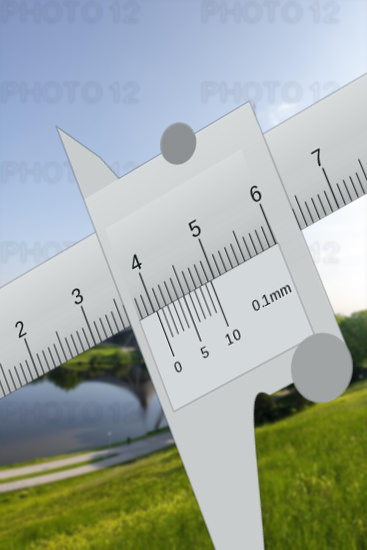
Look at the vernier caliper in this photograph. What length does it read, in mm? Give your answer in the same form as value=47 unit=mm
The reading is value=40.4 unit=mm
